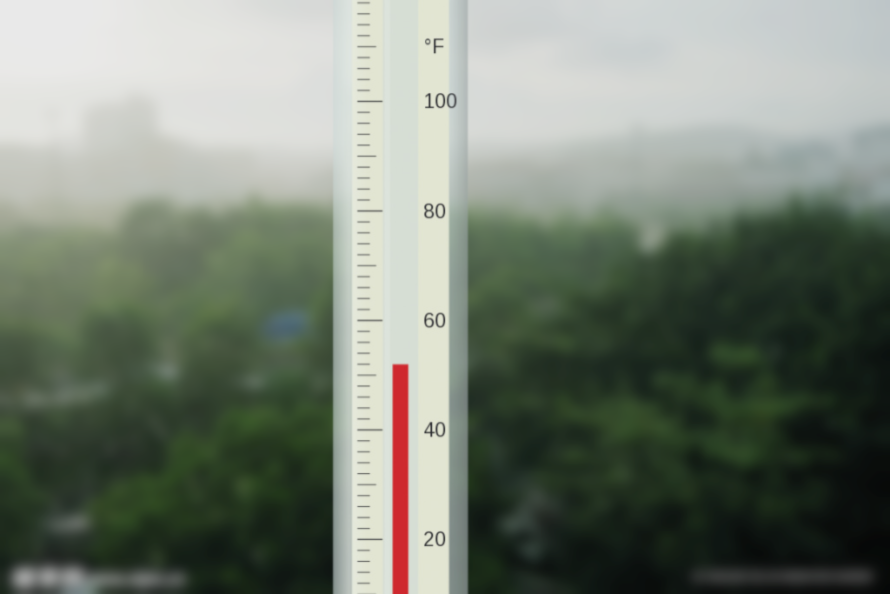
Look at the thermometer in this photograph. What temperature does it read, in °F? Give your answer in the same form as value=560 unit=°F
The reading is value=52 unit=°F
